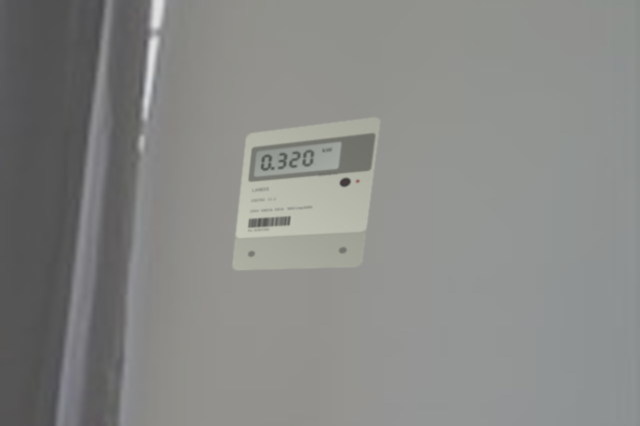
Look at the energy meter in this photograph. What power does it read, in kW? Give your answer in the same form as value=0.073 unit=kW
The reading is value=0.320 unit=kW
